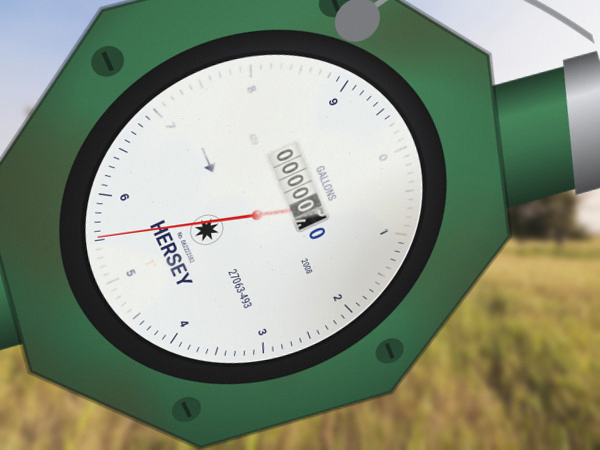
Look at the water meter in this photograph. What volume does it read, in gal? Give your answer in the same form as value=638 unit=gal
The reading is value=35.5 unit=gal
